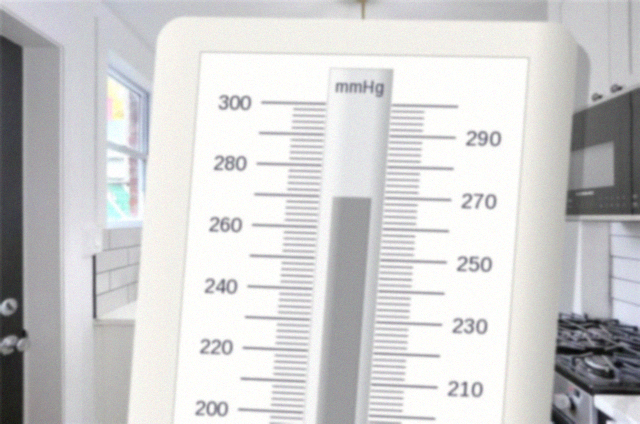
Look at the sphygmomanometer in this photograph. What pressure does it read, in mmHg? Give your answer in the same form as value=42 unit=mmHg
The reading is value=270 unit=mmHg
